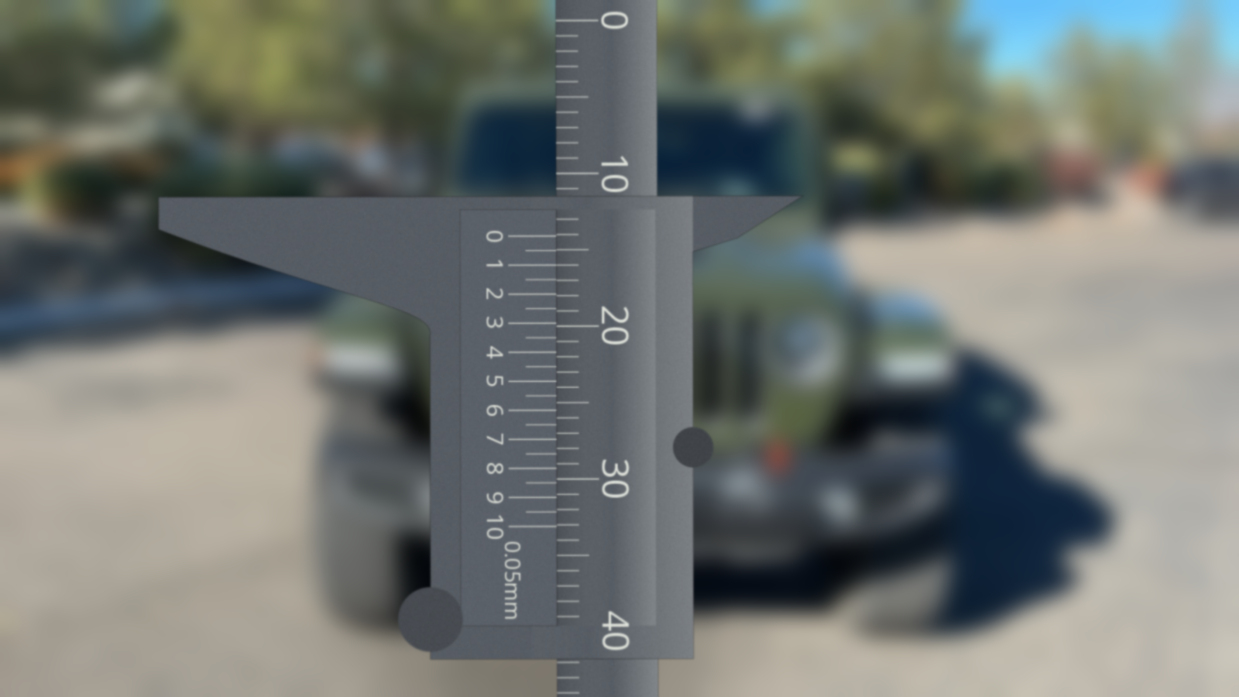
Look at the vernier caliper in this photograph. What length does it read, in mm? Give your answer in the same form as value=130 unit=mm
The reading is value=14.1 unit=mm
